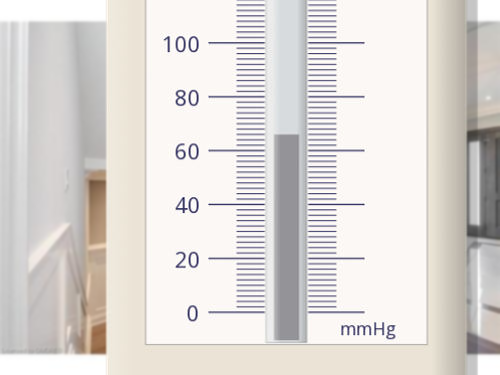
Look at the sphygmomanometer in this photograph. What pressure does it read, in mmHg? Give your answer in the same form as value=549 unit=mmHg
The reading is value=66 unit=mmHg
